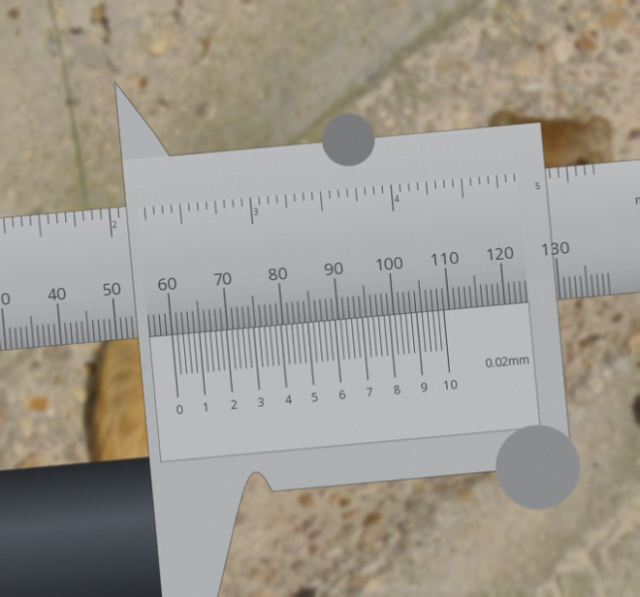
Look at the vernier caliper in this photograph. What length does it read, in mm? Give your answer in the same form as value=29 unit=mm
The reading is value=60.0 unit=mm
